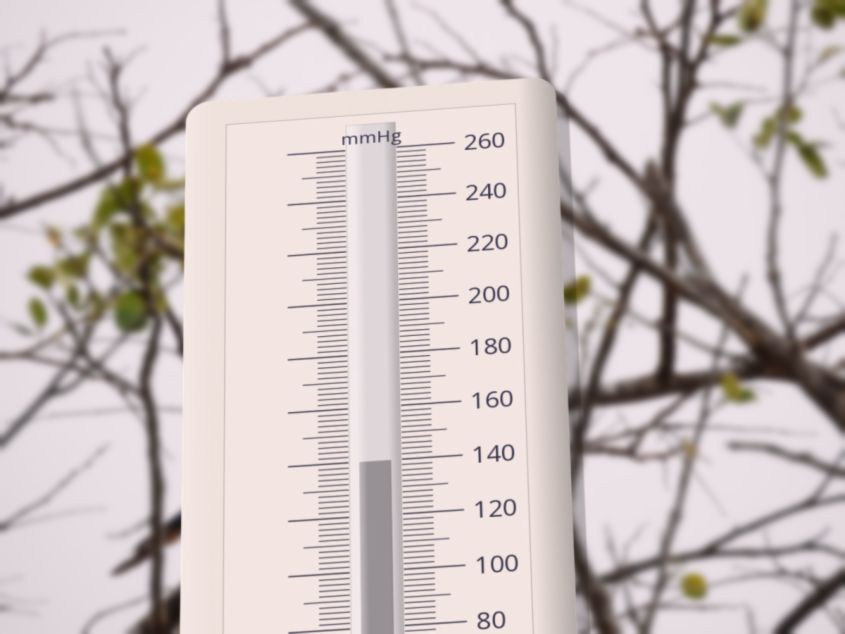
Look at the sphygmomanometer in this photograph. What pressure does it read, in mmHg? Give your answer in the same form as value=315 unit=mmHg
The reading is value=140 unit=mmHg
